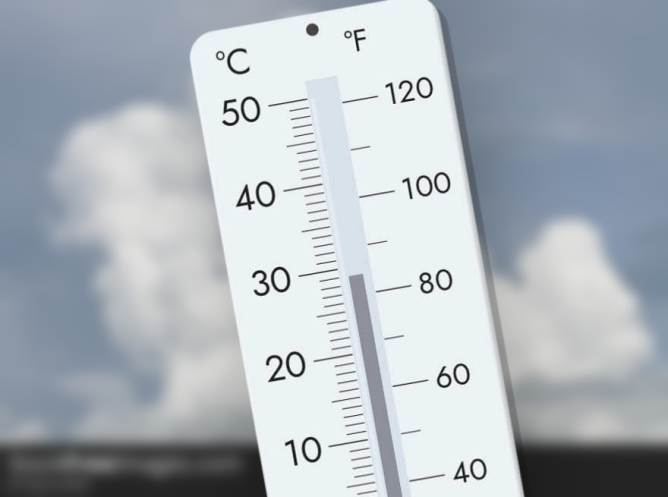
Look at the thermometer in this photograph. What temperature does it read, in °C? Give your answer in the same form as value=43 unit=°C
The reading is value=29 unit=°C
